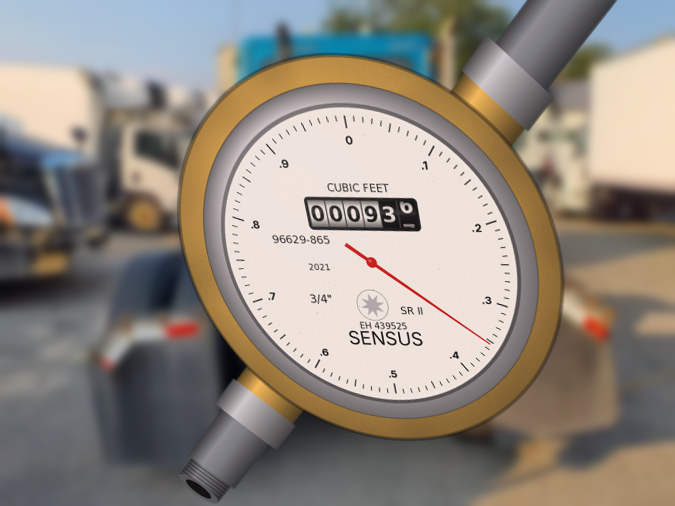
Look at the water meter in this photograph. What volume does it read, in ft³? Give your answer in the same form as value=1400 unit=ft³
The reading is value=936.35 unit=ft³
